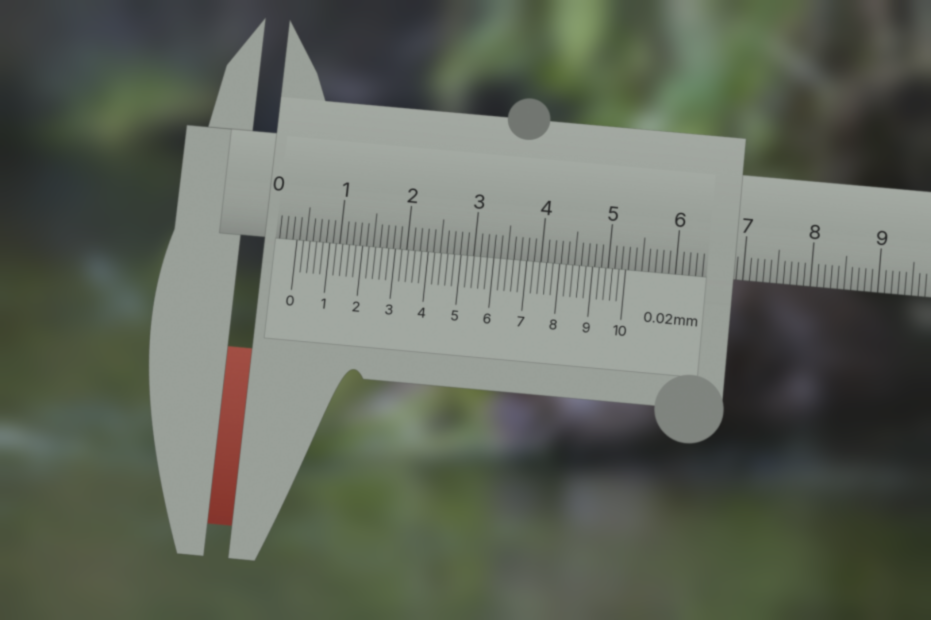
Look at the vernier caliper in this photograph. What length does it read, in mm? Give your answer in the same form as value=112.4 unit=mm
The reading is value=3.6 unit=mm
